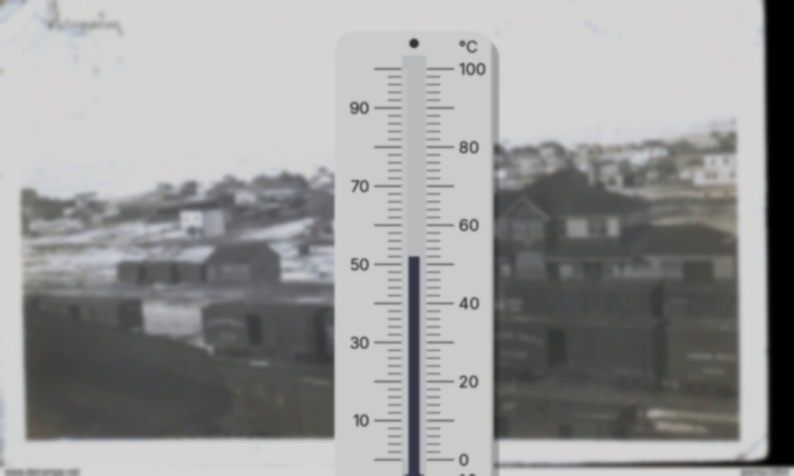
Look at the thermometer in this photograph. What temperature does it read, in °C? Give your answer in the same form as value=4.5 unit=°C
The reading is value=52 unit=°C
